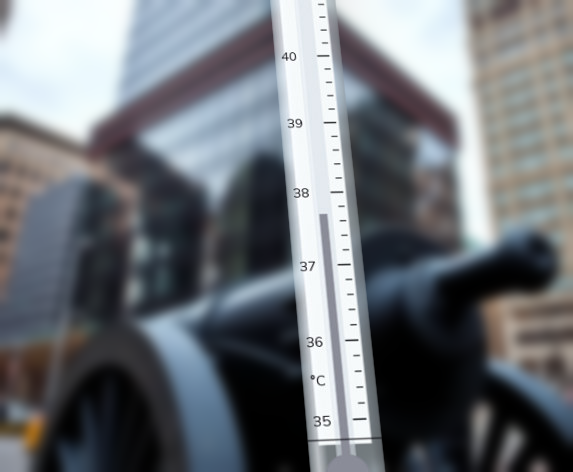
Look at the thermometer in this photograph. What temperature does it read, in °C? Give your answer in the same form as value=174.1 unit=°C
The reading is value=37.7 unit=°C
